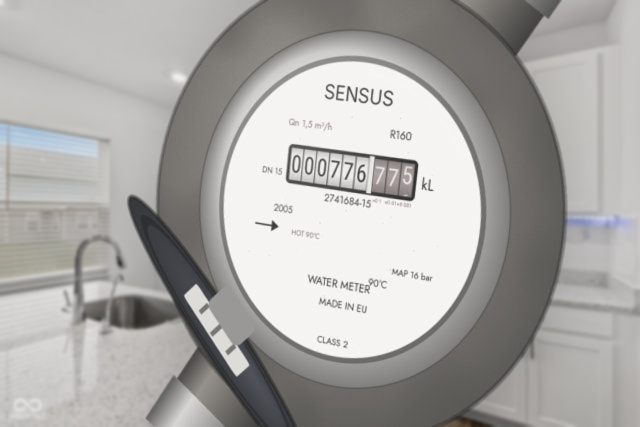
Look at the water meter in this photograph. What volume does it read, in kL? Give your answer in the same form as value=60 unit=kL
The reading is value=776.775 unit=kL
